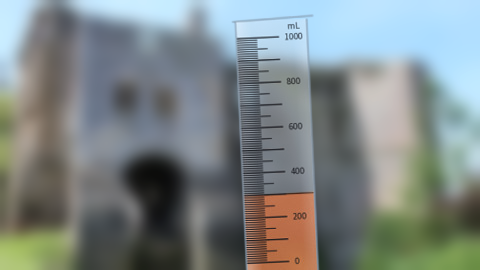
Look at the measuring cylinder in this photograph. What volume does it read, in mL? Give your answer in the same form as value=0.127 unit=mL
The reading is value=300 unit=mL
